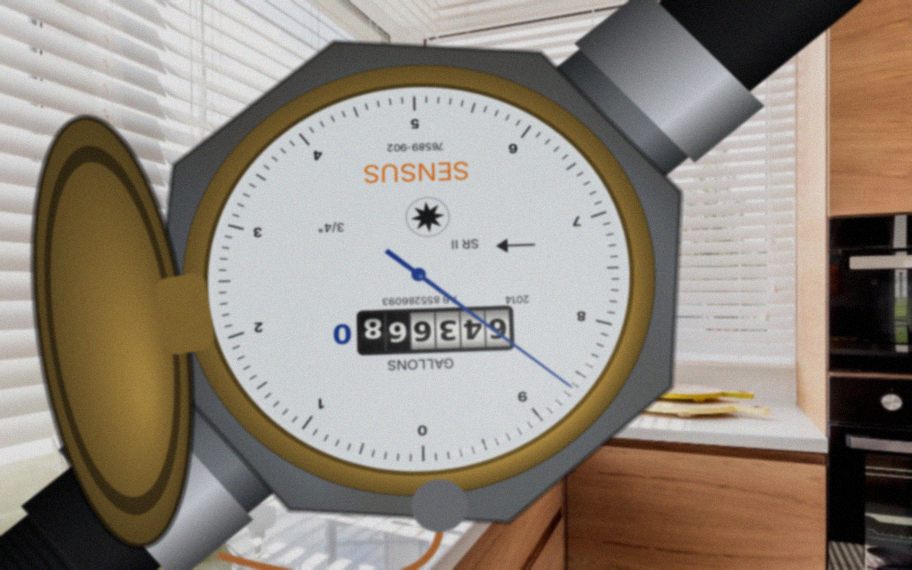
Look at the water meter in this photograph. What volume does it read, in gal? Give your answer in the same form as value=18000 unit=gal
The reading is value=6436678.6 unit=gal
